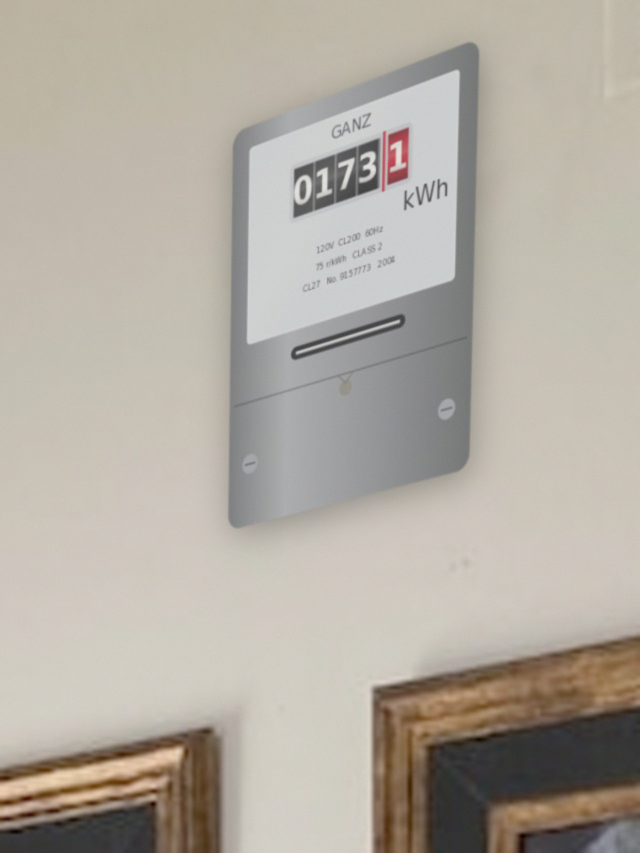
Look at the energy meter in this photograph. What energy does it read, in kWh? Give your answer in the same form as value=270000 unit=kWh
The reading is value=173.1 unit=kWh
